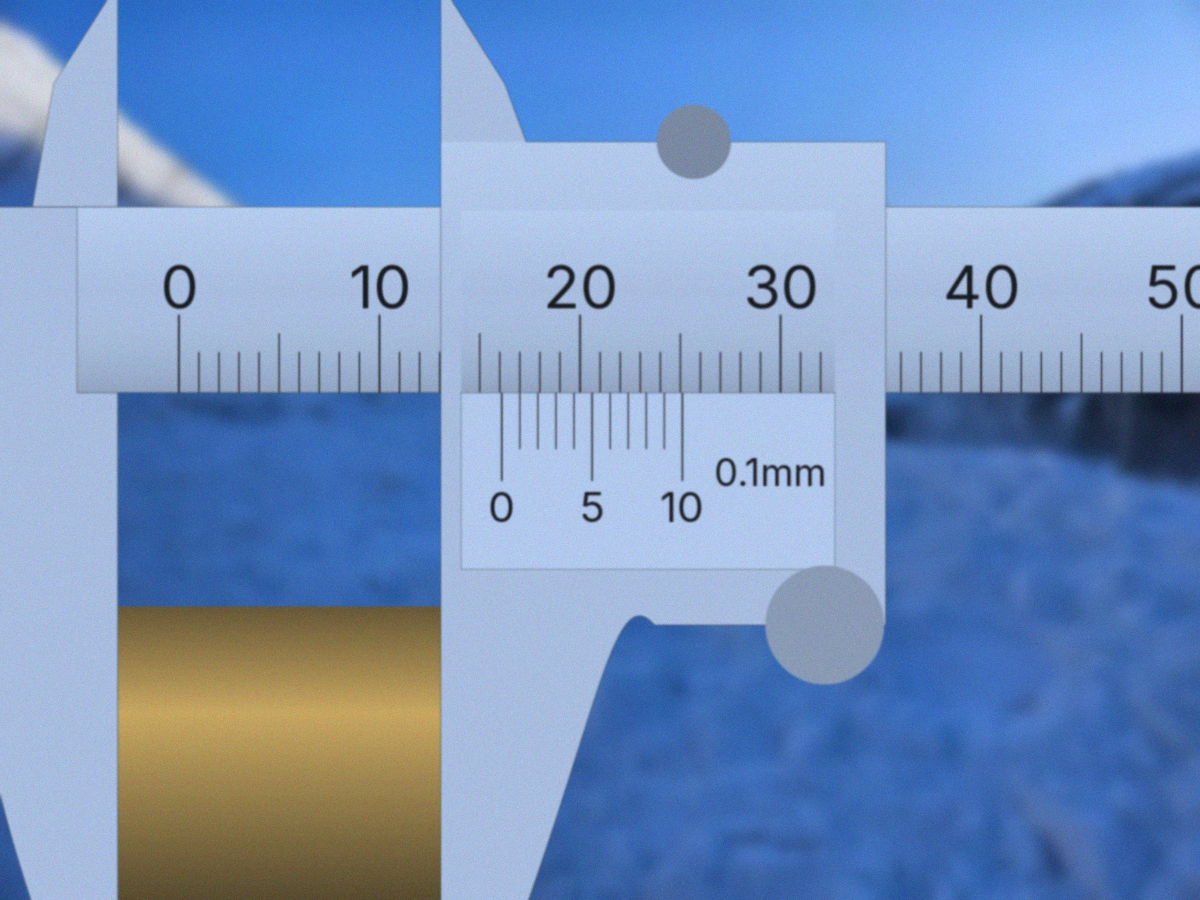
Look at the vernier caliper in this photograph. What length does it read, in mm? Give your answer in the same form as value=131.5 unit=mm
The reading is value=16.1 unit=mm
